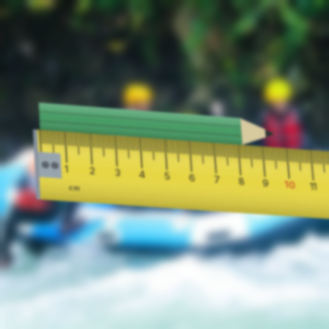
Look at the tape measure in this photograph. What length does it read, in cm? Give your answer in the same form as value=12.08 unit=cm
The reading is value=9.5 unit=cm
